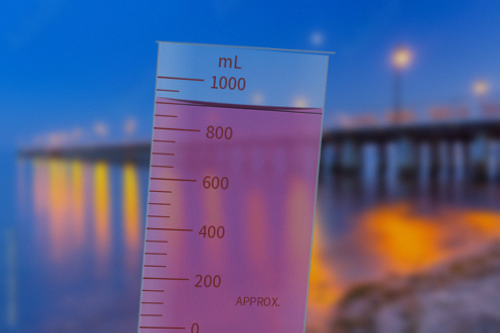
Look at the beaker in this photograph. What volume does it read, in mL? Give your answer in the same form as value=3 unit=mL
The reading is value=900 unit=mL
